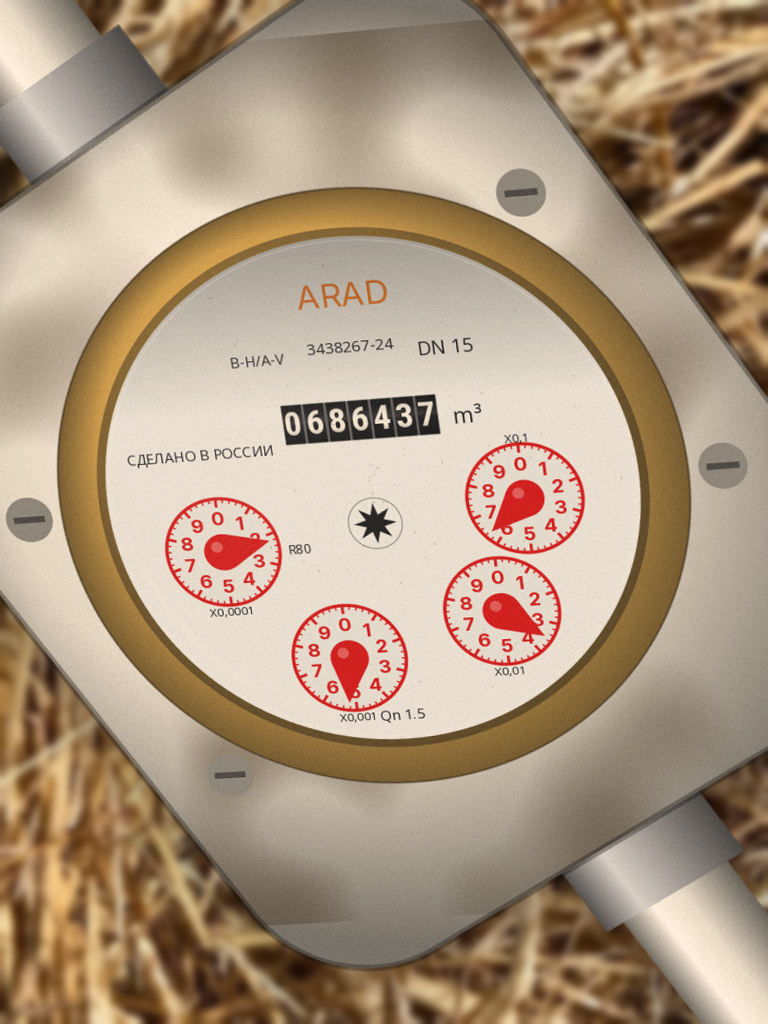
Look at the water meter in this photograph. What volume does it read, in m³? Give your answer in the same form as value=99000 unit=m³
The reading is value=686437.6352 unit=m³
